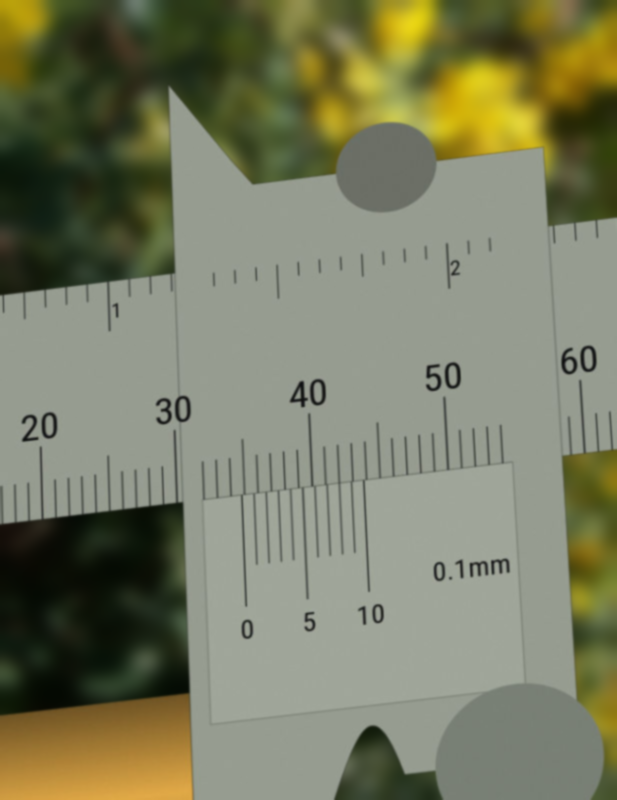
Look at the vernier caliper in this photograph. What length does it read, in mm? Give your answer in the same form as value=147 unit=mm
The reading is value=34.8 unit=mm
